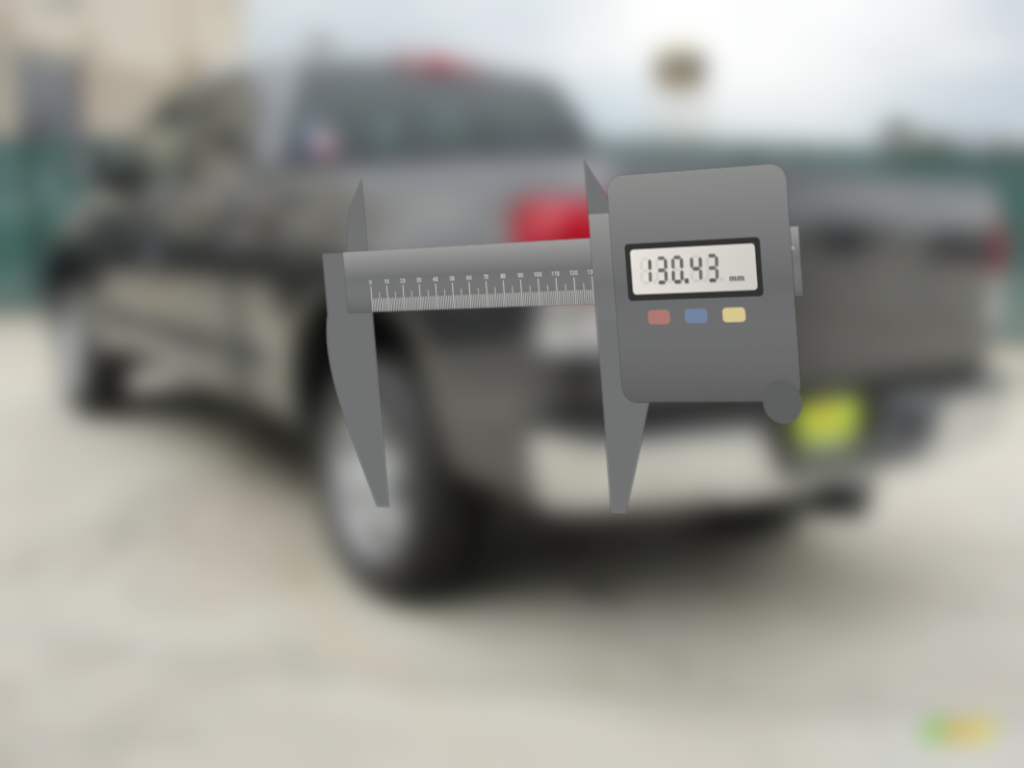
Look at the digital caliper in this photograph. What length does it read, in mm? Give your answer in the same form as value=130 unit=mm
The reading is value=130.43 unit=mm
